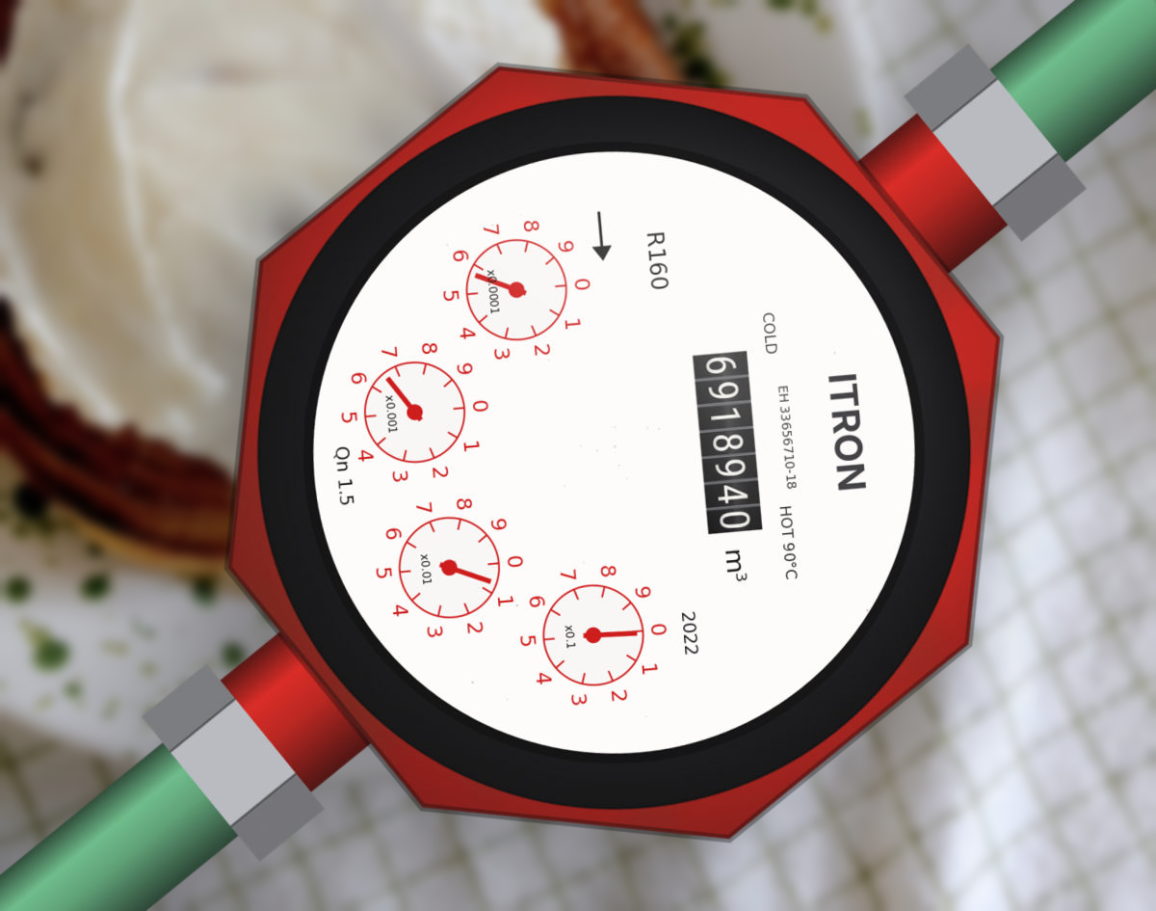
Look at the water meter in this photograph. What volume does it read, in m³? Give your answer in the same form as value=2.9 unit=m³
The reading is value=6918940.0065 unit=m³
